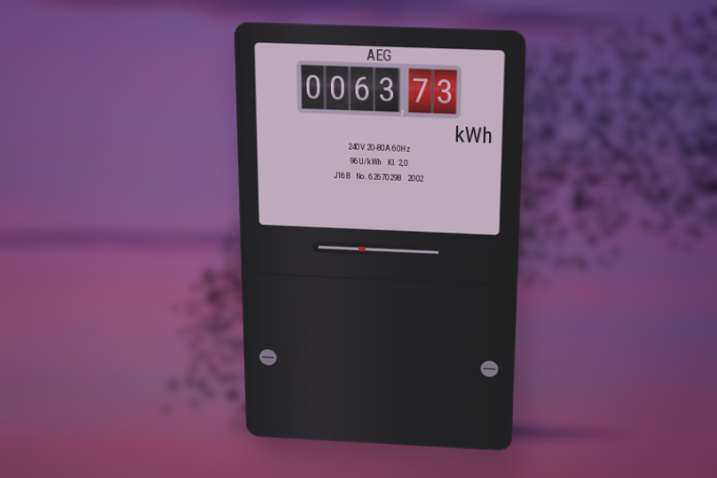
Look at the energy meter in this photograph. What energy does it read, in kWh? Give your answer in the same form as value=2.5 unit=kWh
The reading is value=63.73 unit=kWh
